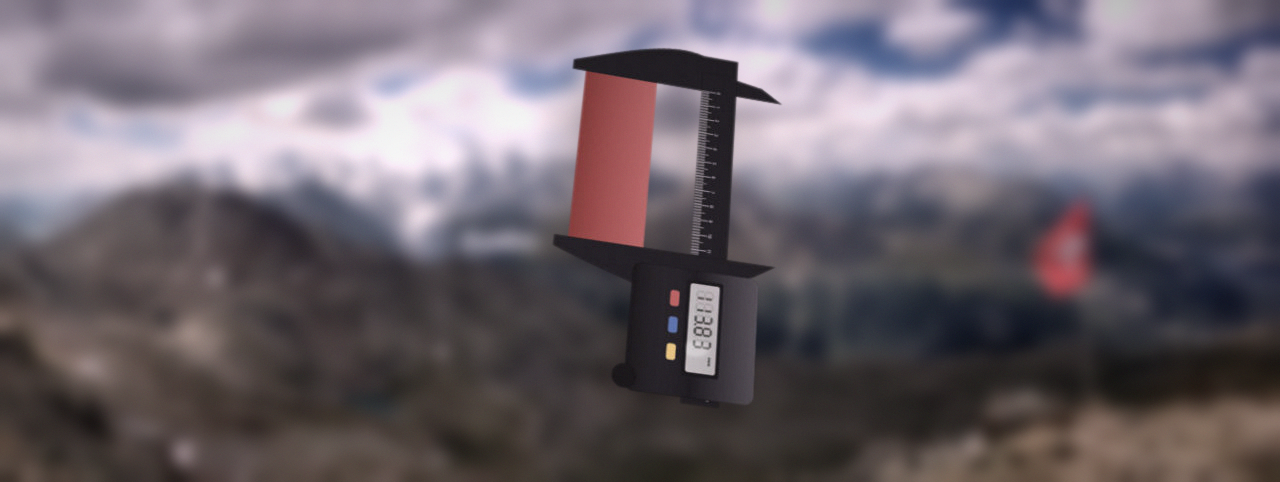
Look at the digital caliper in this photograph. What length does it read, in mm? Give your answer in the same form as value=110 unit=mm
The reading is value=113.83 unit=mm
